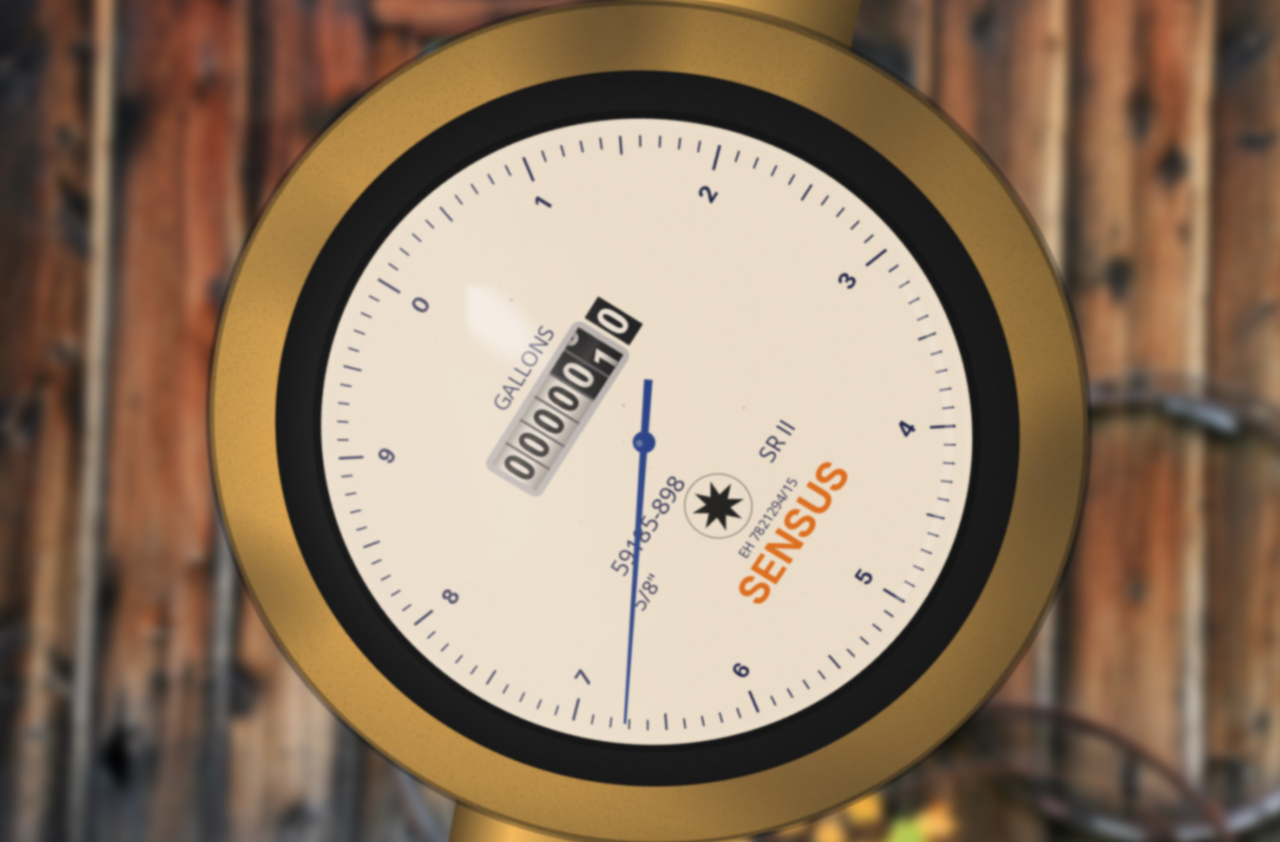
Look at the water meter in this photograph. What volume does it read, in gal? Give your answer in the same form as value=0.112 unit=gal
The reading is value=6.7 unit=gal
